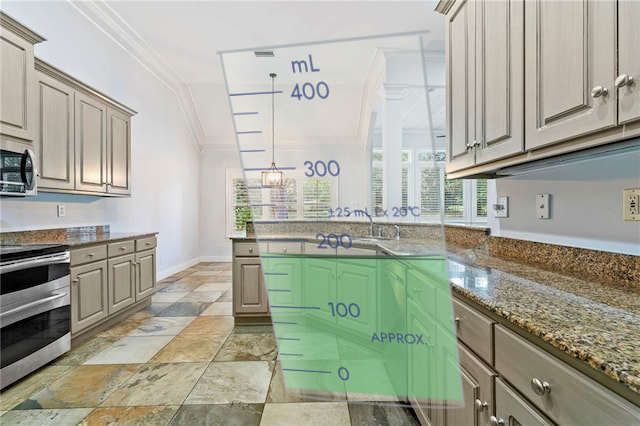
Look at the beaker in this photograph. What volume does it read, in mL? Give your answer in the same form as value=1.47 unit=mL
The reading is value=175 unit=mL
